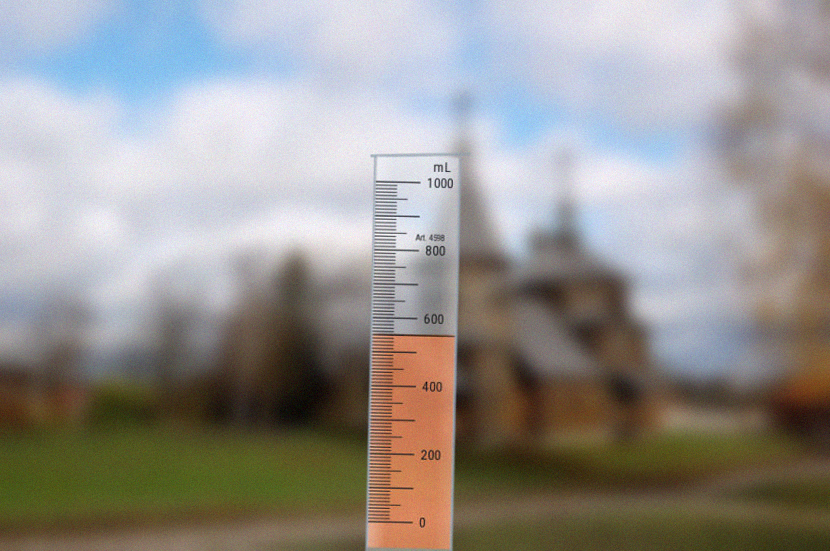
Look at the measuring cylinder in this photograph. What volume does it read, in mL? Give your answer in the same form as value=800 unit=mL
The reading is value=550 unit=mL
